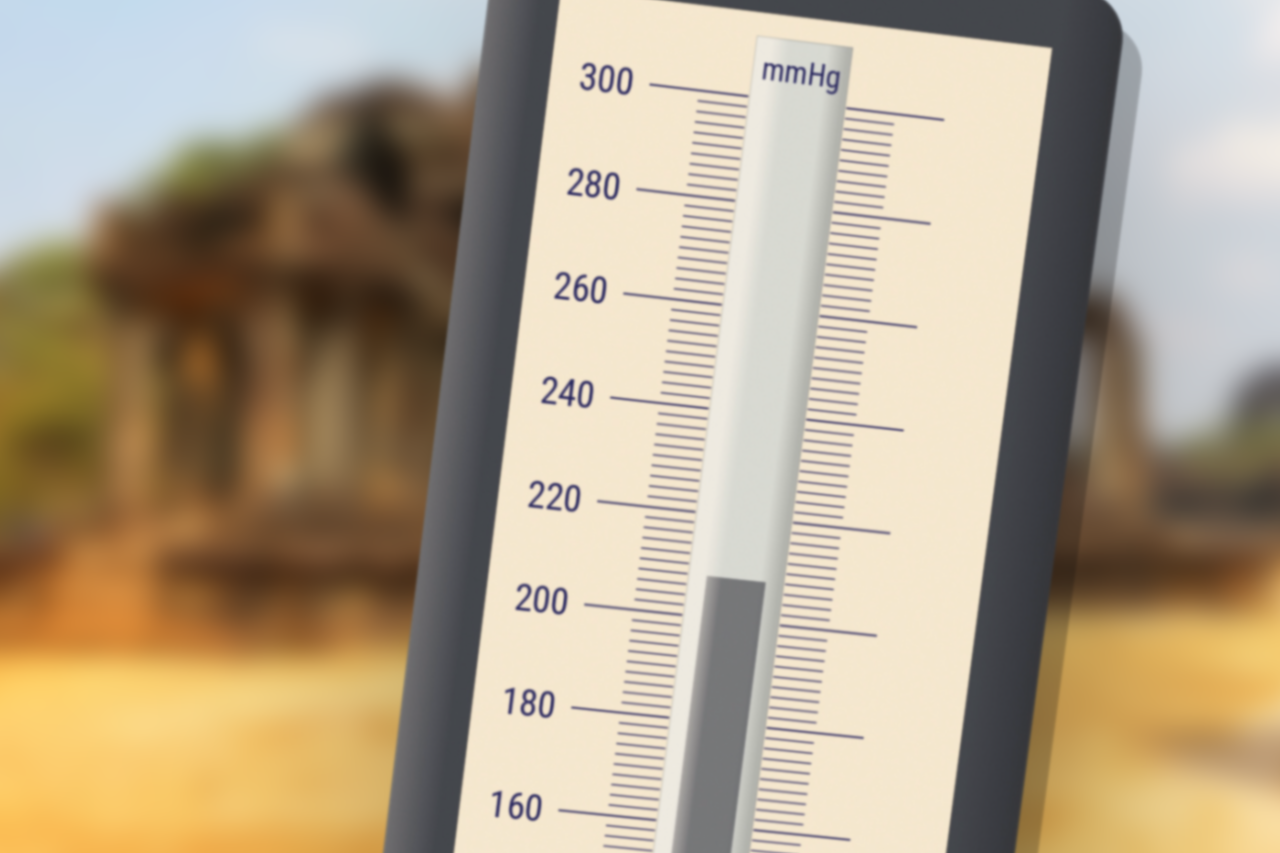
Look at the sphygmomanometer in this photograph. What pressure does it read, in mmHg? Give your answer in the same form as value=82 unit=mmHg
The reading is value=208 unit=mmHg
